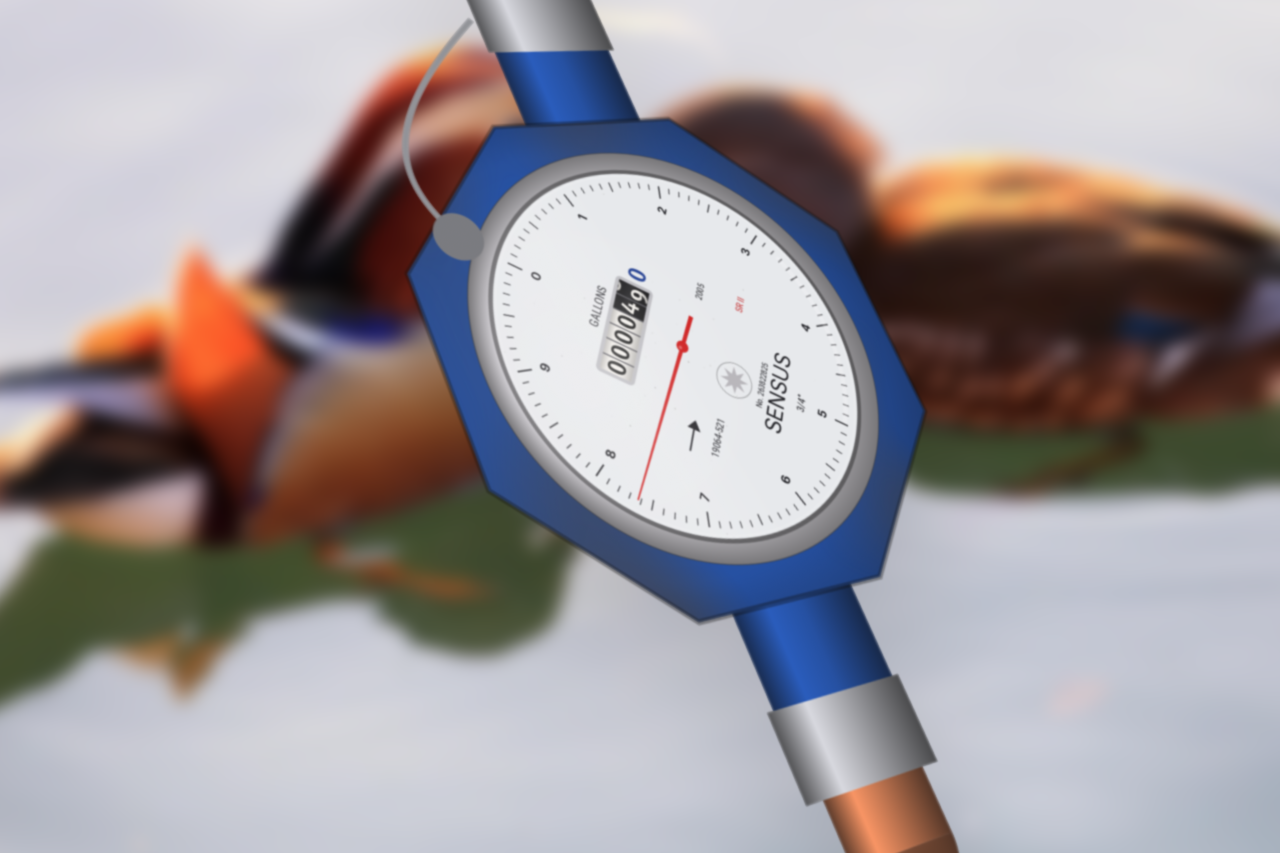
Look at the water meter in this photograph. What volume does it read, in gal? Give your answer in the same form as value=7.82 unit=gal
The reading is value=487.6 unit=gal
